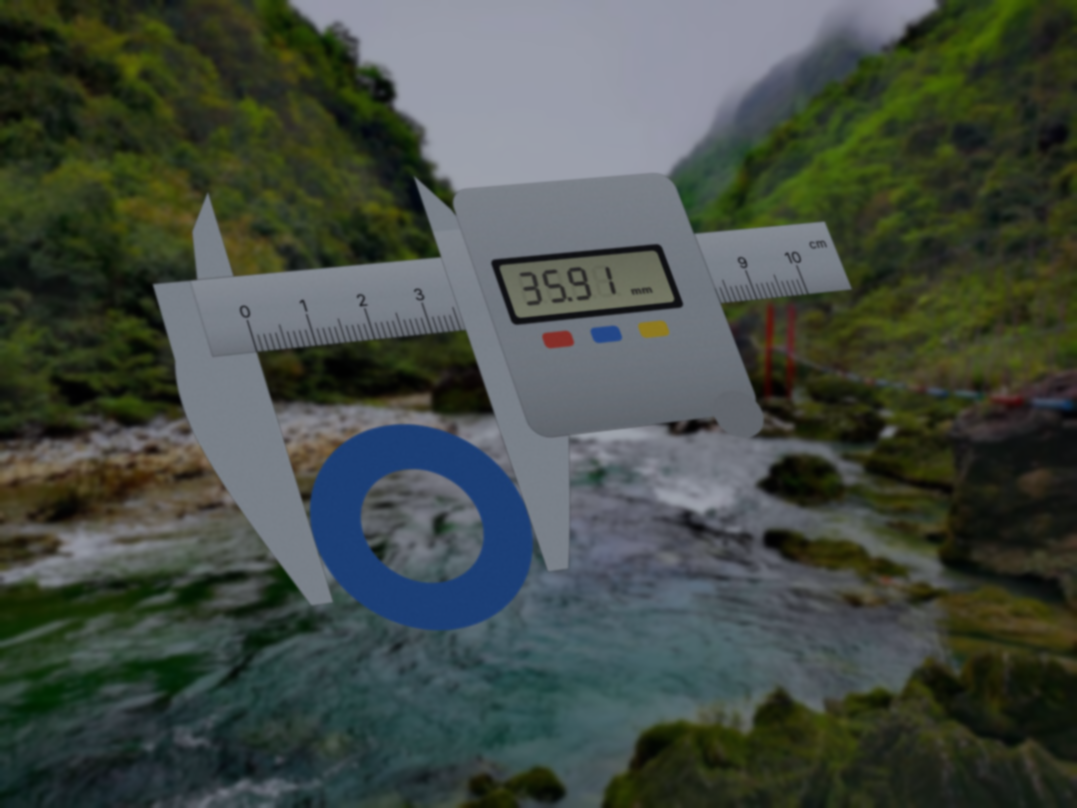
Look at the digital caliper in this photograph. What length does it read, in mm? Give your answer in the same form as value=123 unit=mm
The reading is value=35.91 unit=mm
